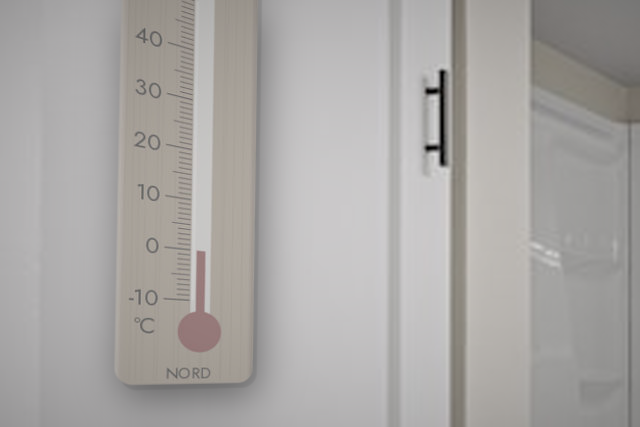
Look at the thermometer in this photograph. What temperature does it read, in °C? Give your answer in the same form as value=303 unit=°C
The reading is value=0 unit=°C
